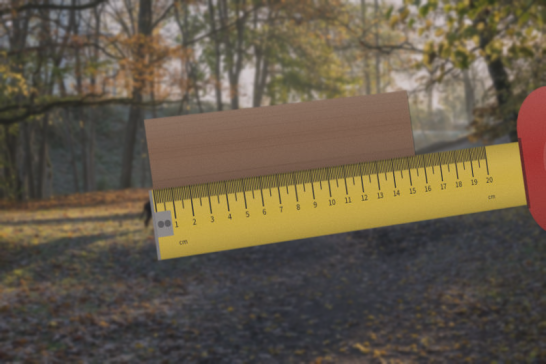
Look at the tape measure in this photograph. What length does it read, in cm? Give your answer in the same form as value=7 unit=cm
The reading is value=15.5 unit=cm
